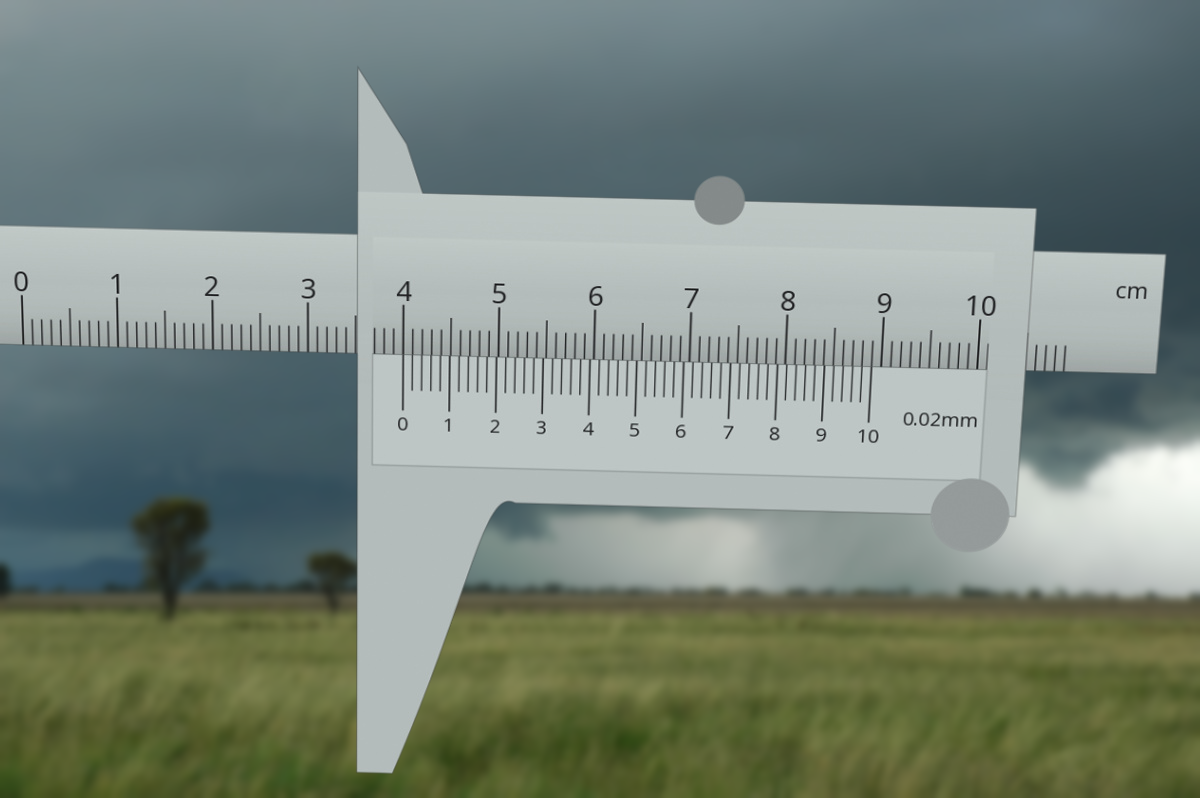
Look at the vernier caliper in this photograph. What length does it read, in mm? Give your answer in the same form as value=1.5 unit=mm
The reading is value=40.0 unit=mm
